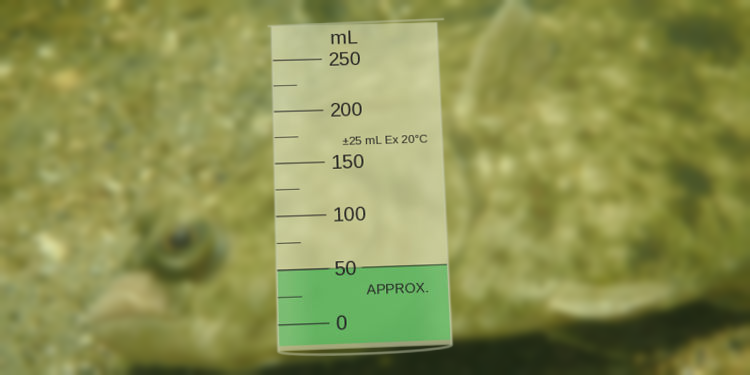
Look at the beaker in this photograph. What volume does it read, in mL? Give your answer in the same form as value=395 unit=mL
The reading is value=50 unit=mL
